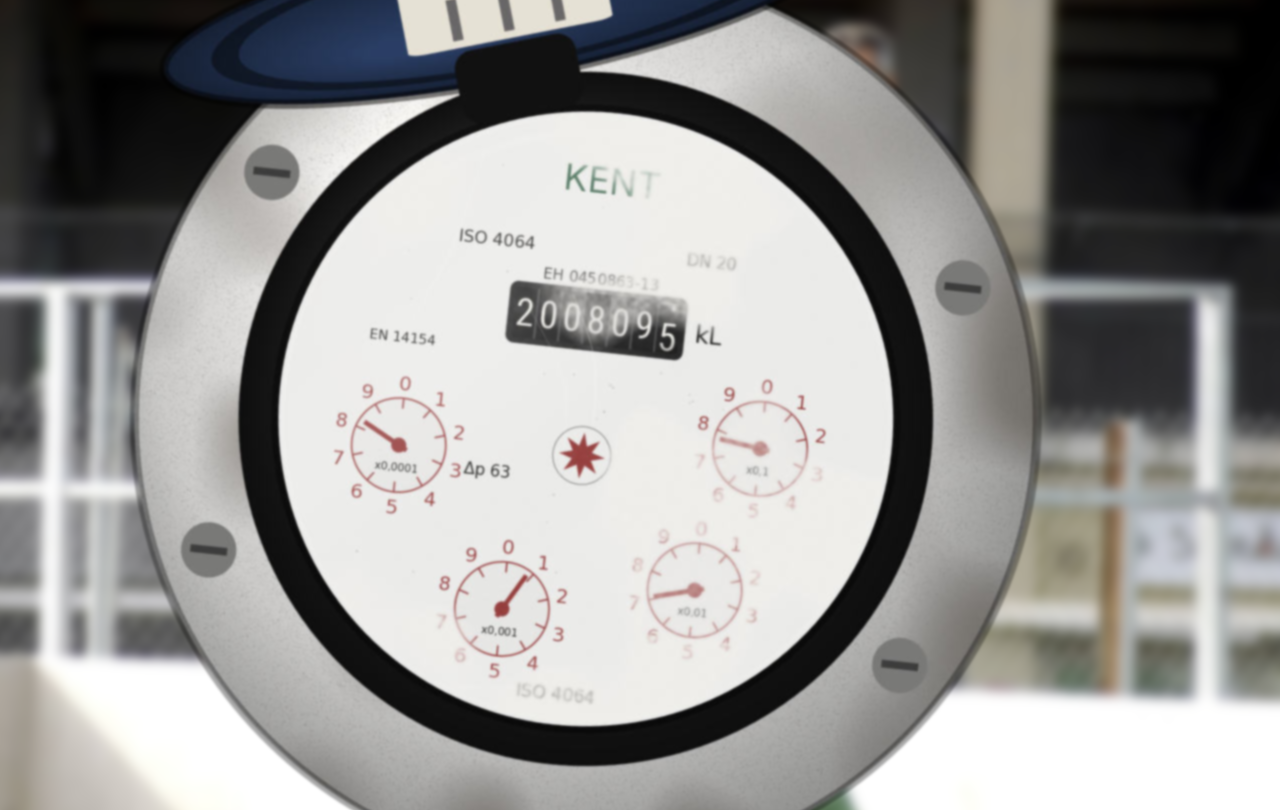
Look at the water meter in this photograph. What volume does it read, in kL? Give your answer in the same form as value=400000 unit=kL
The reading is value=2008094.7708 unit=kL
